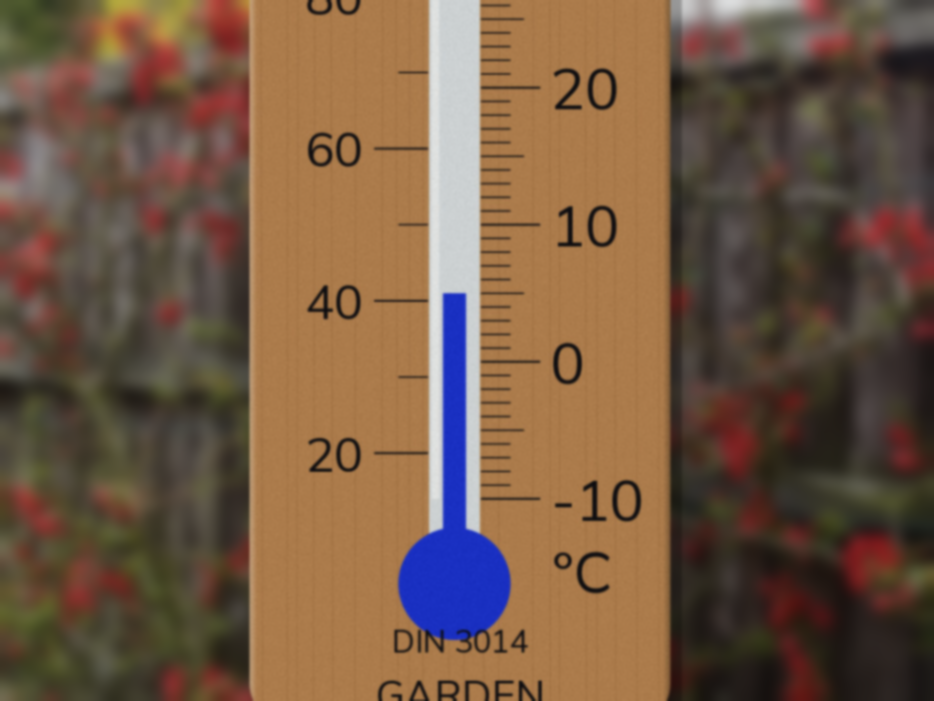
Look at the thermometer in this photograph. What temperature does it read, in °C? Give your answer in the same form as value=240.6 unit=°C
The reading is value=5 unit=°C
